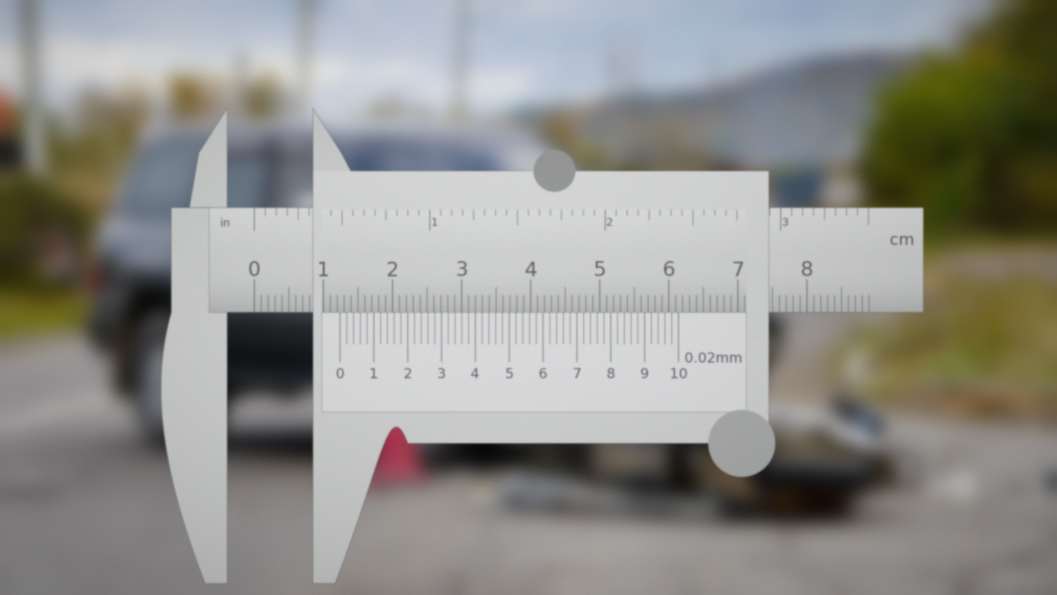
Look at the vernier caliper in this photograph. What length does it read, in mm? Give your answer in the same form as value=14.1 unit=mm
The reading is value=12.4 unit=mm
